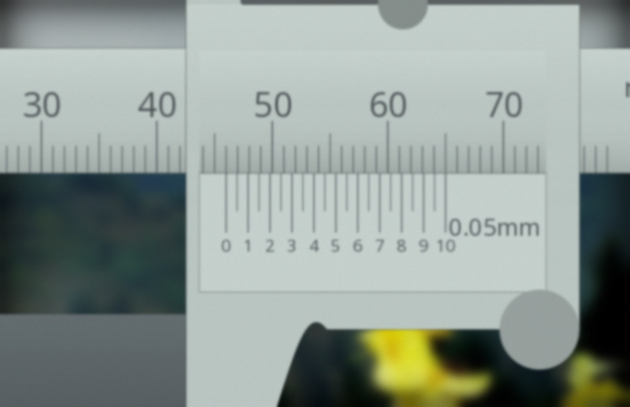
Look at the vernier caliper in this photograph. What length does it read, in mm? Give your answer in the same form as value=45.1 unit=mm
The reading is value=46.0 unit=mm
